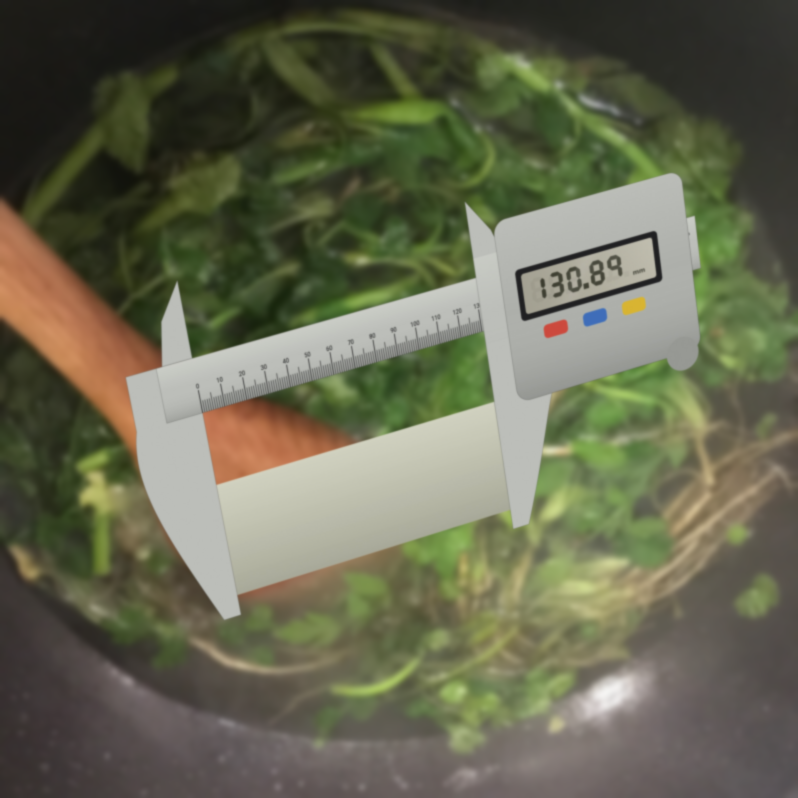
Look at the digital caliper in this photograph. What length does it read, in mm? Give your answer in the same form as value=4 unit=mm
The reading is value=130.89 unit=mm
